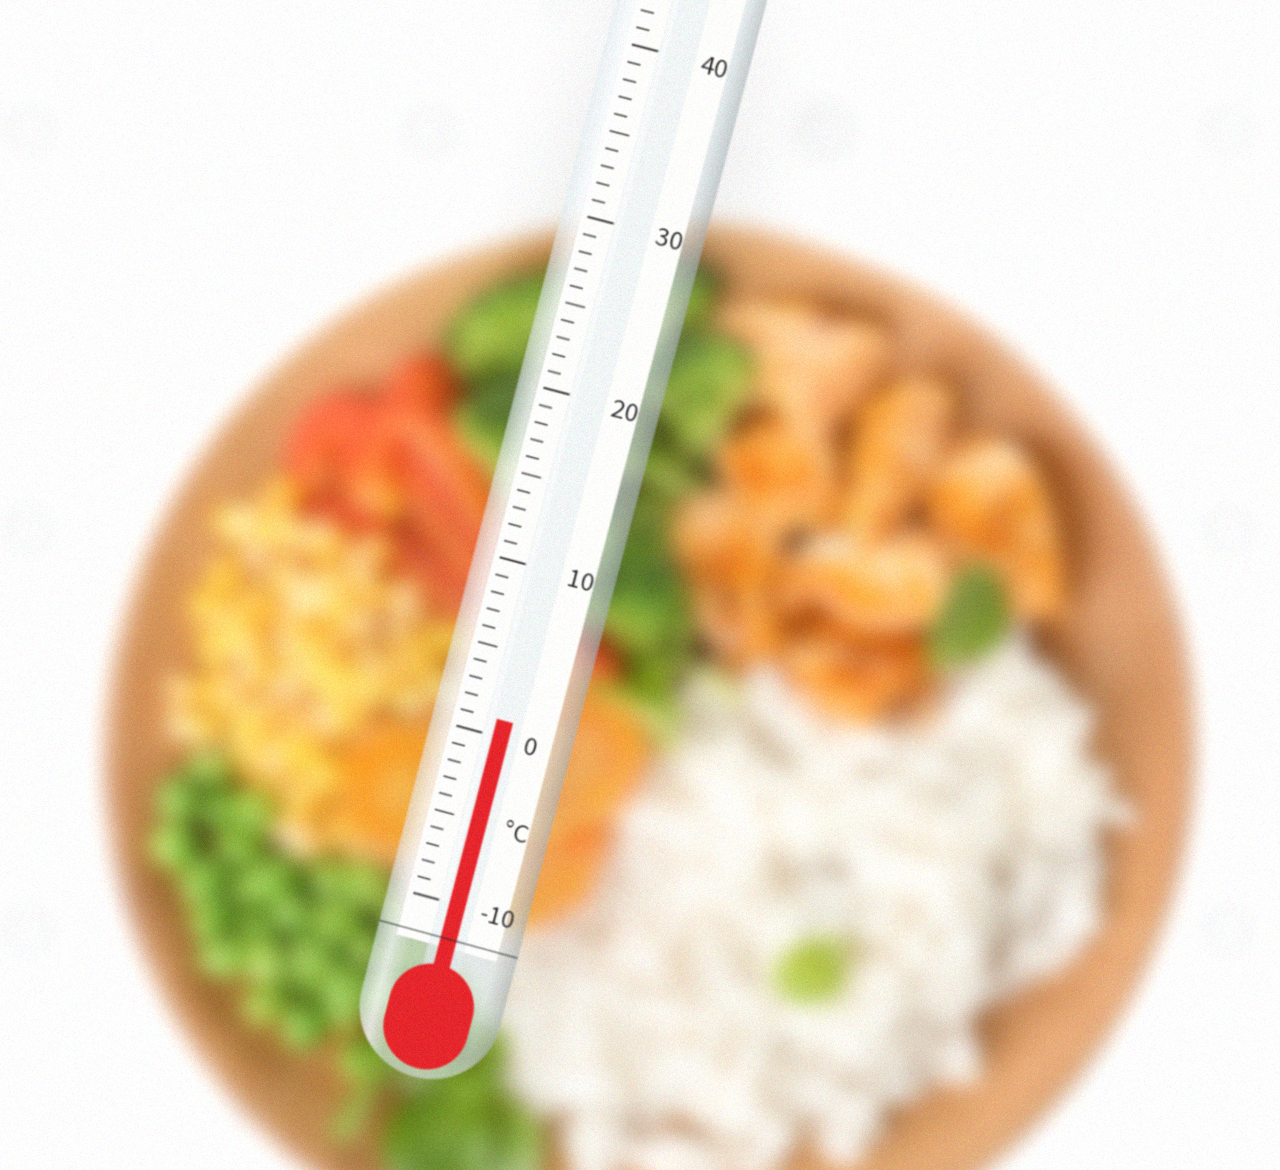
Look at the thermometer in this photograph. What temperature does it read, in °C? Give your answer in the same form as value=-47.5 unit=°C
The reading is value=1 unit=°C
